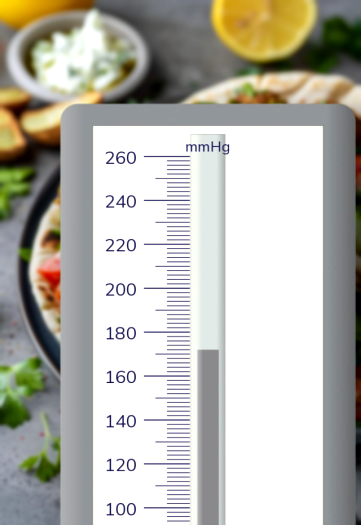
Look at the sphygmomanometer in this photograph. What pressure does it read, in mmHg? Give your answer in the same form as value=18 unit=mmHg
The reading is value=172 unit=mmHg
